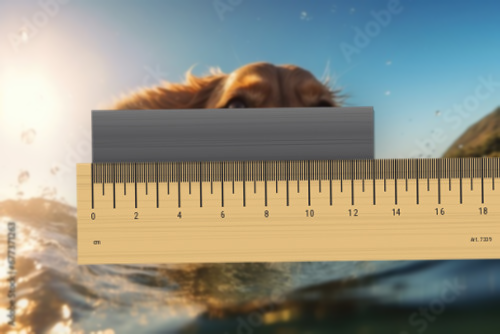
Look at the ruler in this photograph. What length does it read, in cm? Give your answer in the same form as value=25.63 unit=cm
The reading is value=13 unit=cm
